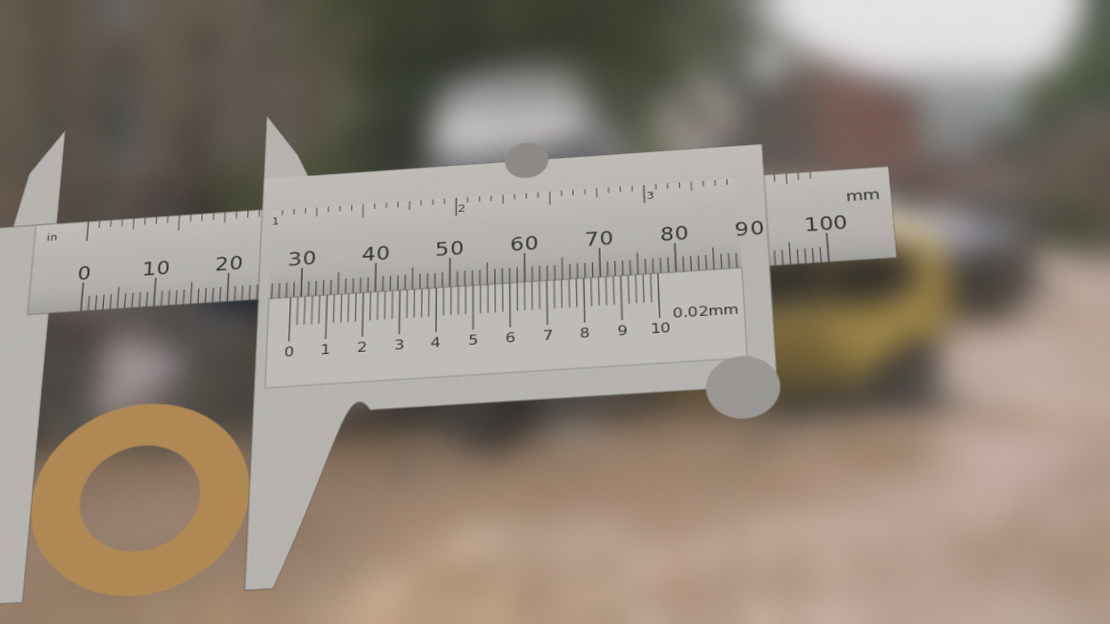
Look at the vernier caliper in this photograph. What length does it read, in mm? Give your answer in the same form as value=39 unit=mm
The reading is value=28.6 unit=mm
